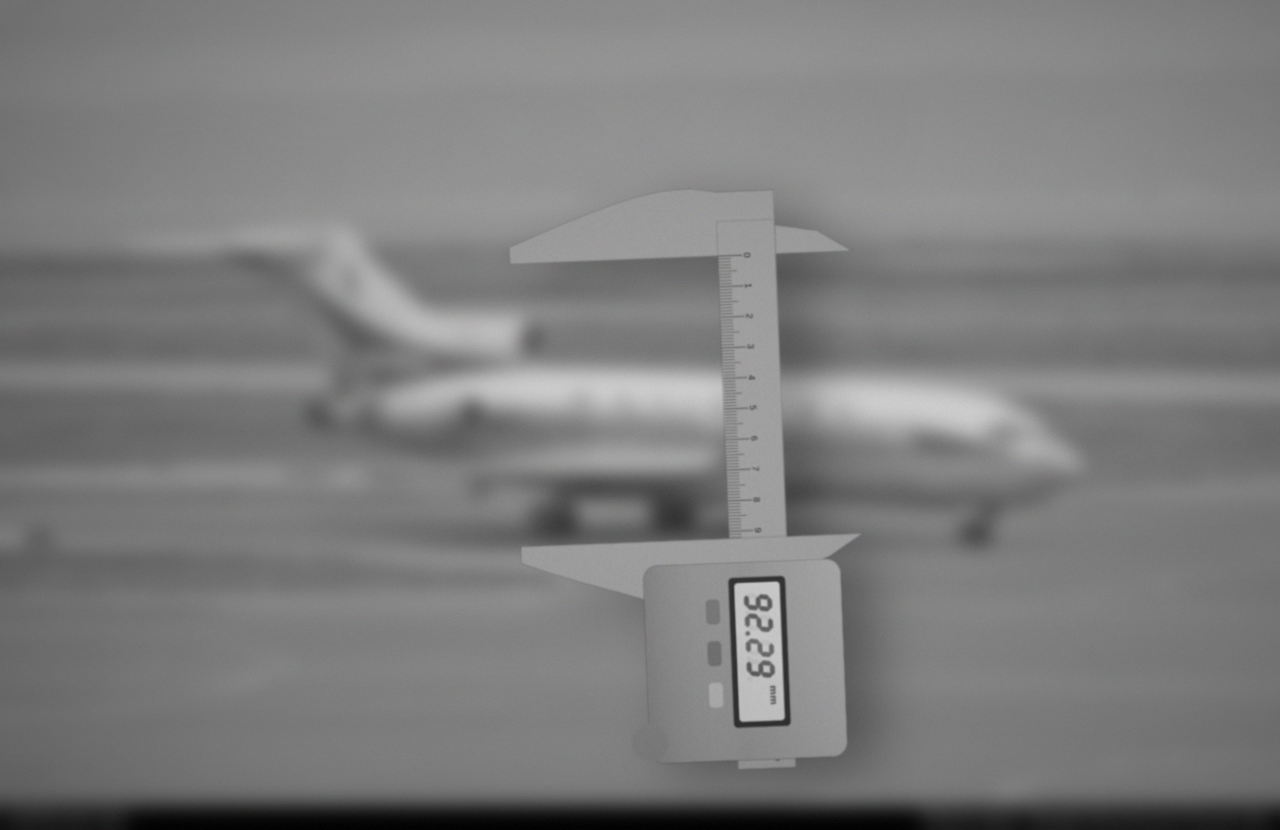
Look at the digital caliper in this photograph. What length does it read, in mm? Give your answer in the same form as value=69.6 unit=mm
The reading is value=92.29 unit=mm
